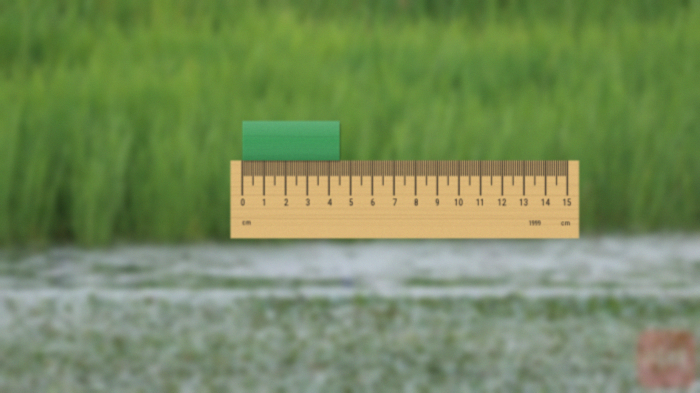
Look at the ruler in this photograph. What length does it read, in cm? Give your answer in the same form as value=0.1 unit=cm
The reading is value=4.5 unit=cm
